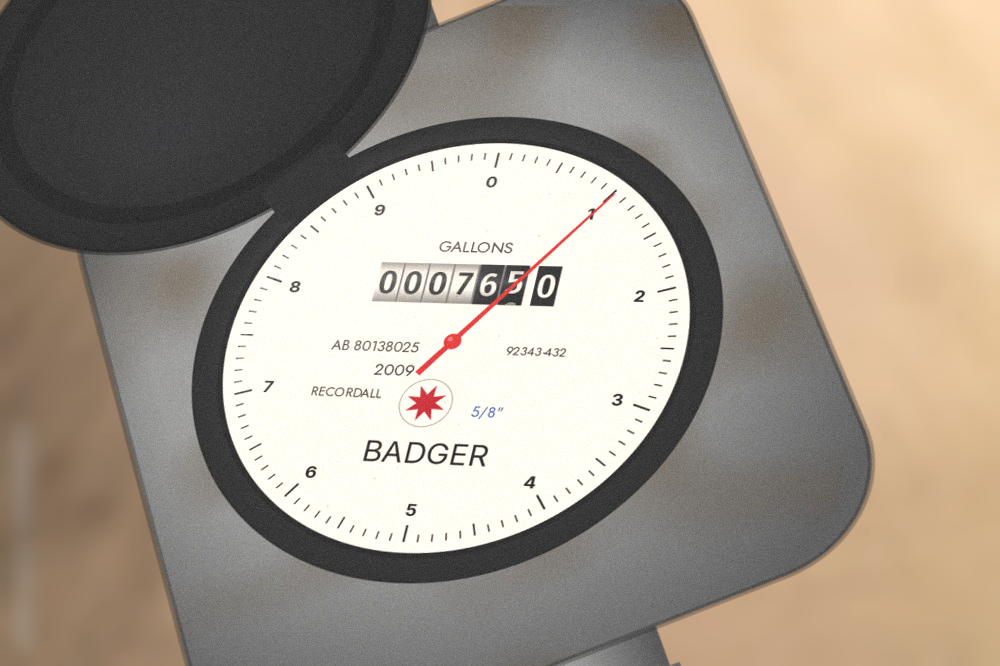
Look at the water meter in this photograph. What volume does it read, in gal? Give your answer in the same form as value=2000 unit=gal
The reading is value=7651.0 unit=gal
